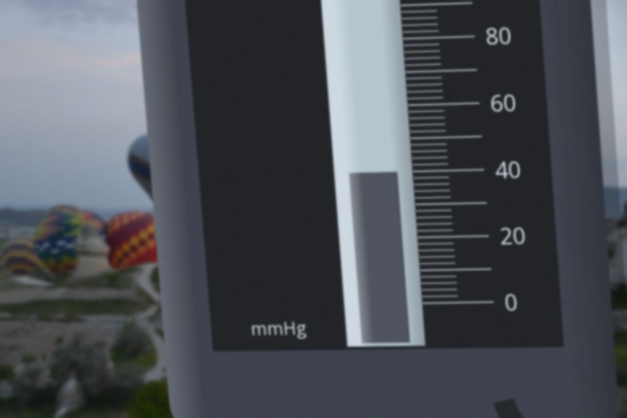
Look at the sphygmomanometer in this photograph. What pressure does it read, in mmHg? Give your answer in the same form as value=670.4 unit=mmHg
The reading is value=40 unit=mmHg
